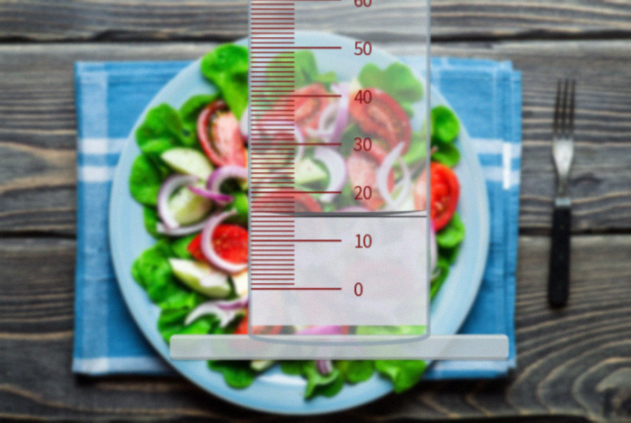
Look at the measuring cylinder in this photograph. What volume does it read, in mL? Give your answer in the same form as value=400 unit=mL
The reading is value=15 unit=mL
